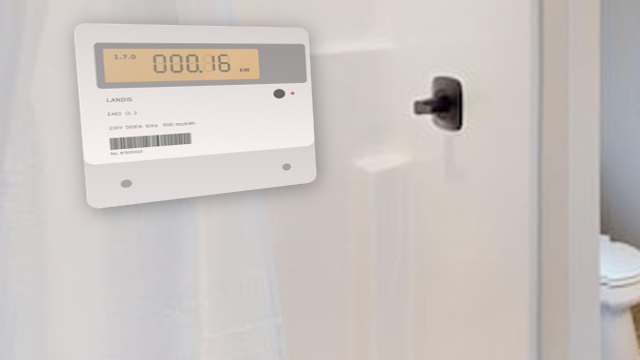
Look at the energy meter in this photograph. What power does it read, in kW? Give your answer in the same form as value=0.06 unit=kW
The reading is value=0.16 unit=kW
